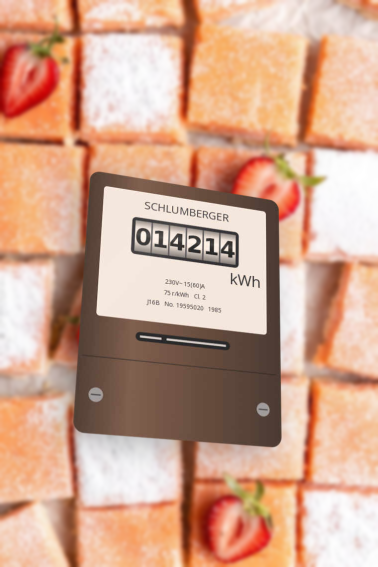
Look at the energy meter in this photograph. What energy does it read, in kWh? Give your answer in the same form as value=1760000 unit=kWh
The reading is value=14214 unit=kWh
